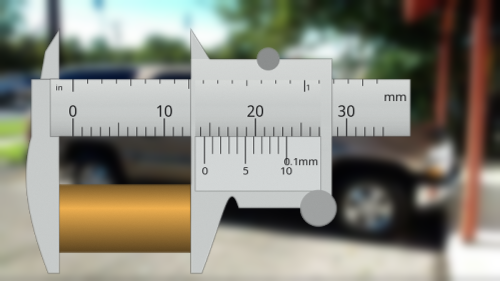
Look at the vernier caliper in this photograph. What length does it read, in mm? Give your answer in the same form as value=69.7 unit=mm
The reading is value=14.4 unit=mm
